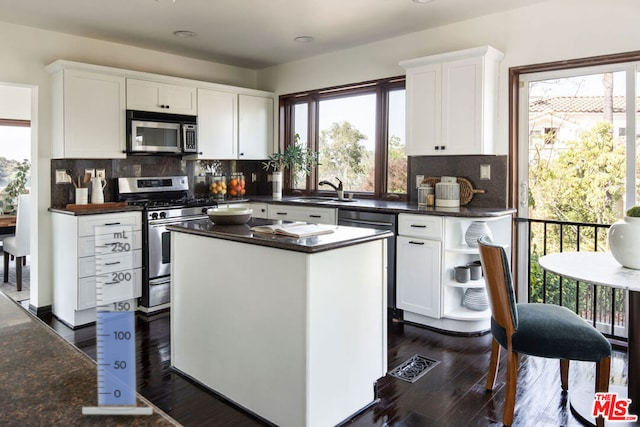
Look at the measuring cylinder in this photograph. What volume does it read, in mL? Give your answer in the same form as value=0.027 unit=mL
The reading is value=140 unit=mL
